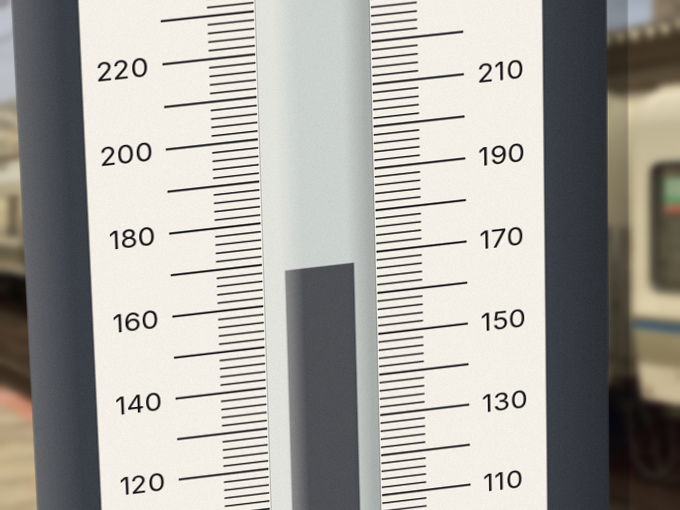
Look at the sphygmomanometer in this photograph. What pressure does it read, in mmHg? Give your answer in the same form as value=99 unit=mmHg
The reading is value=168 unit=mmHg
